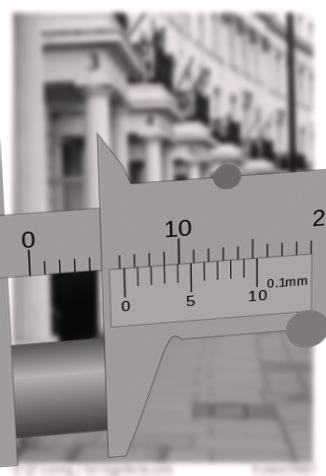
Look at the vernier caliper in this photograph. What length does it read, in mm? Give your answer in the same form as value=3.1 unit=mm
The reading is value=6.3 unit=mm
